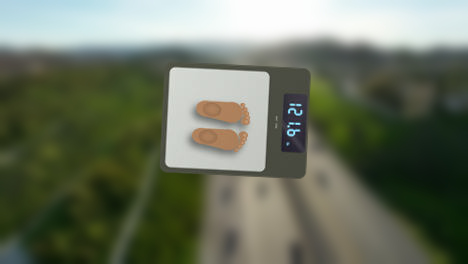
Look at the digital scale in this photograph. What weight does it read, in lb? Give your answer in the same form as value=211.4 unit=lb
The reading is value=121.6 unit=lb
